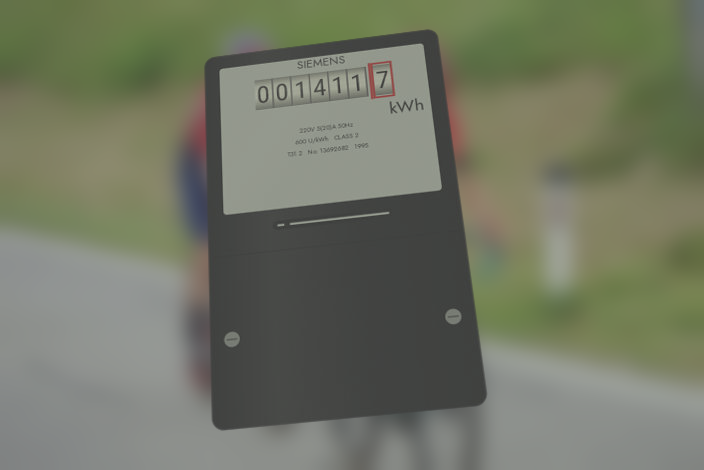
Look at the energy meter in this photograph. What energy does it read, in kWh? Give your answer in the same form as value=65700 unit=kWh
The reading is value=1411.7 unit=kWh
